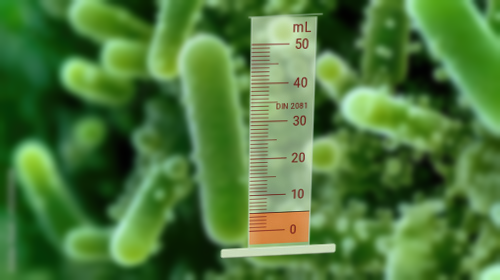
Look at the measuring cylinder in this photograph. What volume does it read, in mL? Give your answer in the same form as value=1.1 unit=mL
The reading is value=5 unit=mL
